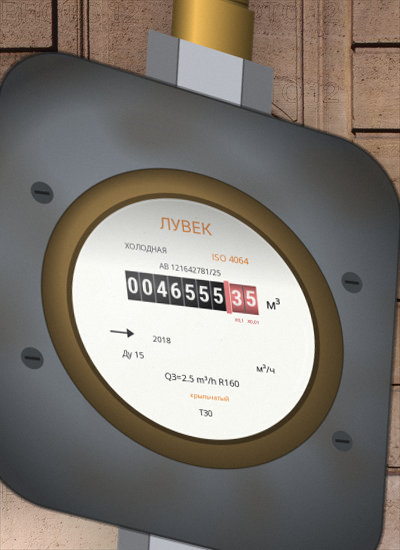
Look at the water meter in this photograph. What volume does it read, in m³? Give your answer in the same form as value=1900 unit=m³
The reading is value=46555.35 unit=m³
